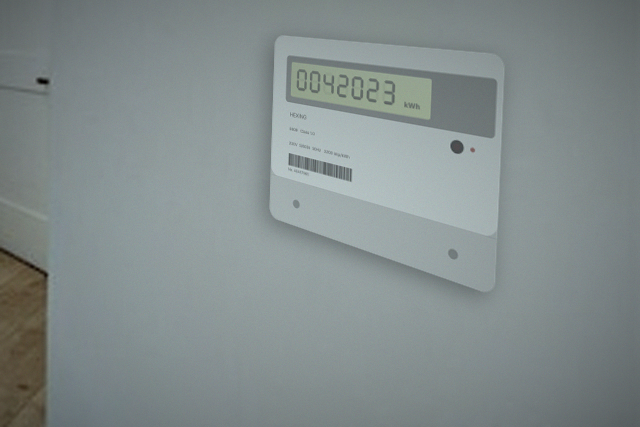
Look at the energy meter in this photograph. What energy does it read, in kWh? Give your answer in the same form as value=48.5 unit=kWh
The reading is value=42023 unit=kWh
